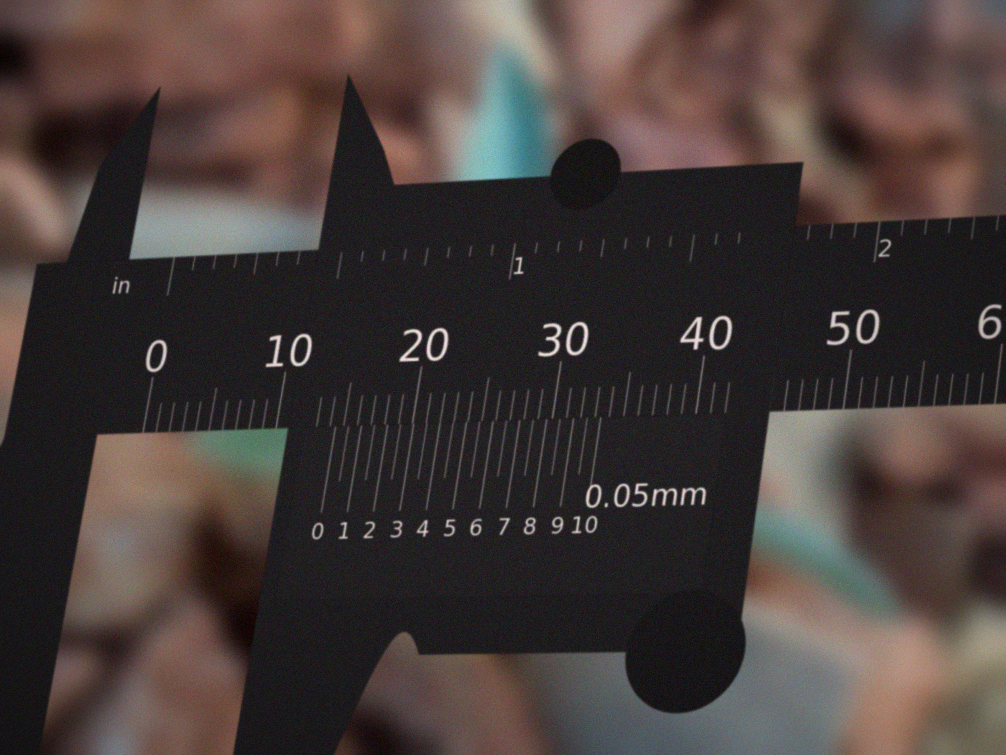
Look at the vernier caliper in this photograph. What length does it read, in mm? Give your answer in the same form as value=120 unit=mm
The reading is value=14.4 unit=mm
